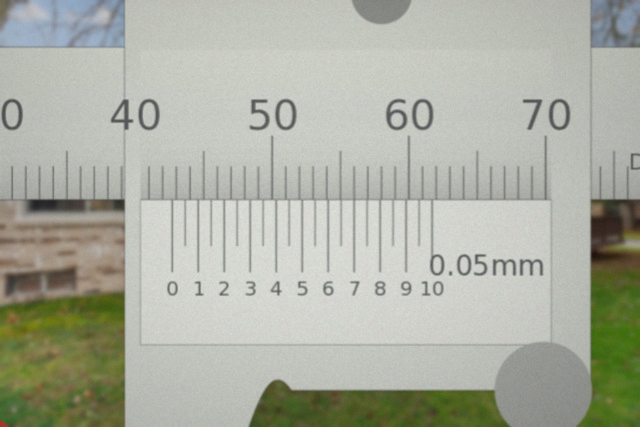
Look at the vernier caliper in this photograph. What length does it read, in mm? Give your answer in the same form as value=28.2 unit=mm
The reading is value=42.7 unit=mm
